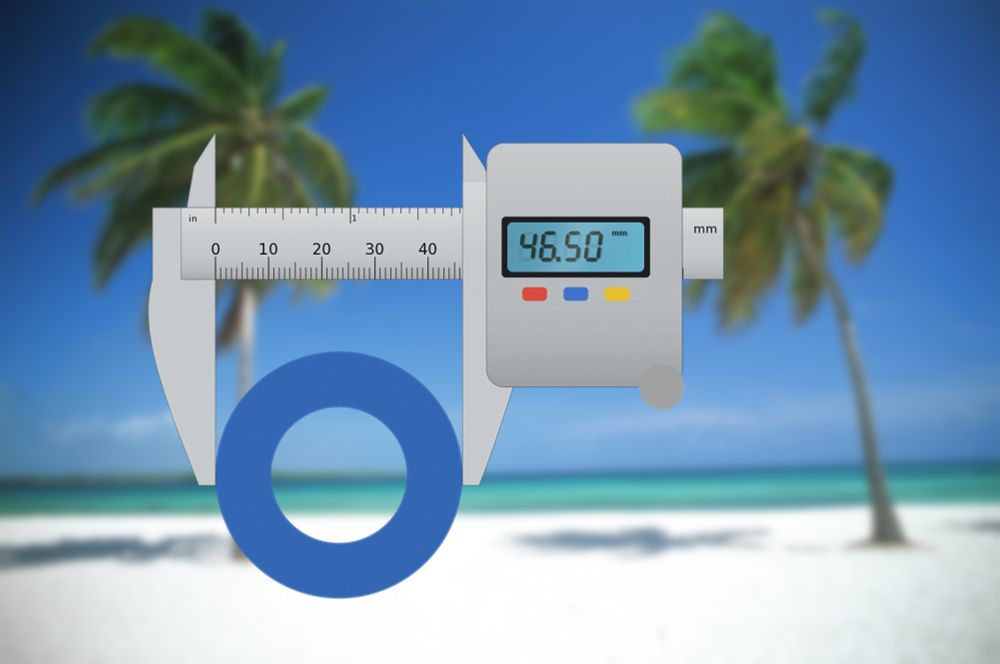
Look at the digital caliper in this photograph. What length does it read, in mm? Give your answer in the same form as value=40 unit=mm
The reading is value=46.50 unit=mm
